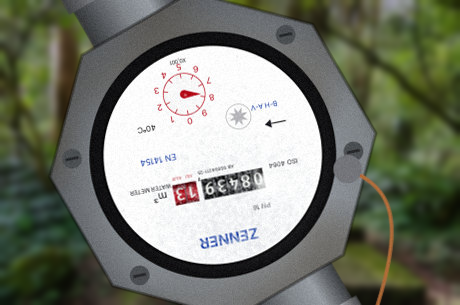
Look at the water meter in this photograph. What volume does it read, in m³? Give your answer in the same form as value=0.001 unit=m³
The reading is value=8439.137 unit=m³
